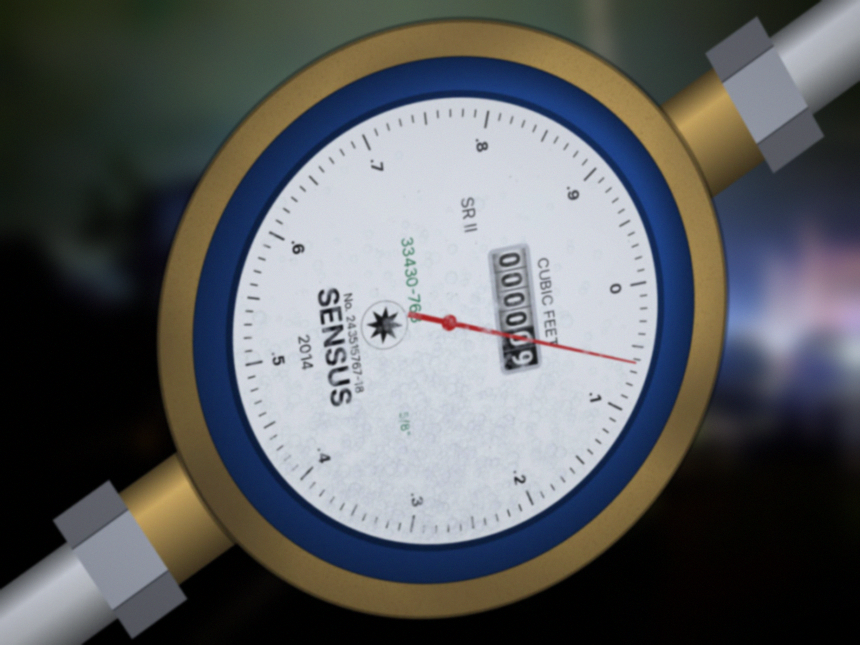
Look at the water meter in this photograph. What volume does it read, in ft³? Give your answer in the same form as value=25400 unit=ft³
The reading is value=9.06 unit=ft³
